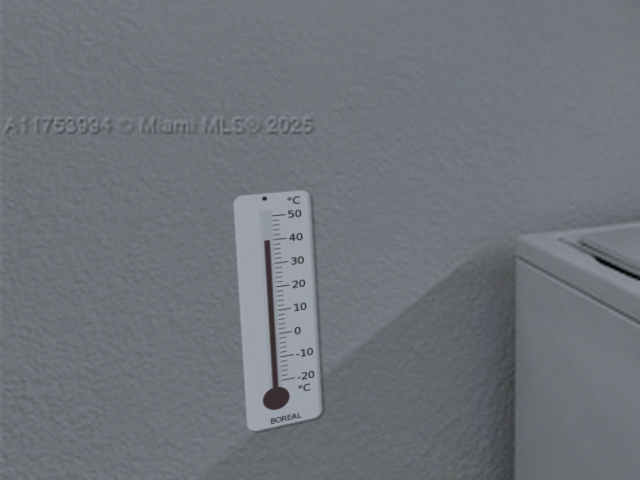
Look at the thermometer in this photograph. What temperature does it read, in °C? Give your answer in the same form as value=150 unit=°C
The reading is value=40 unit=°C
